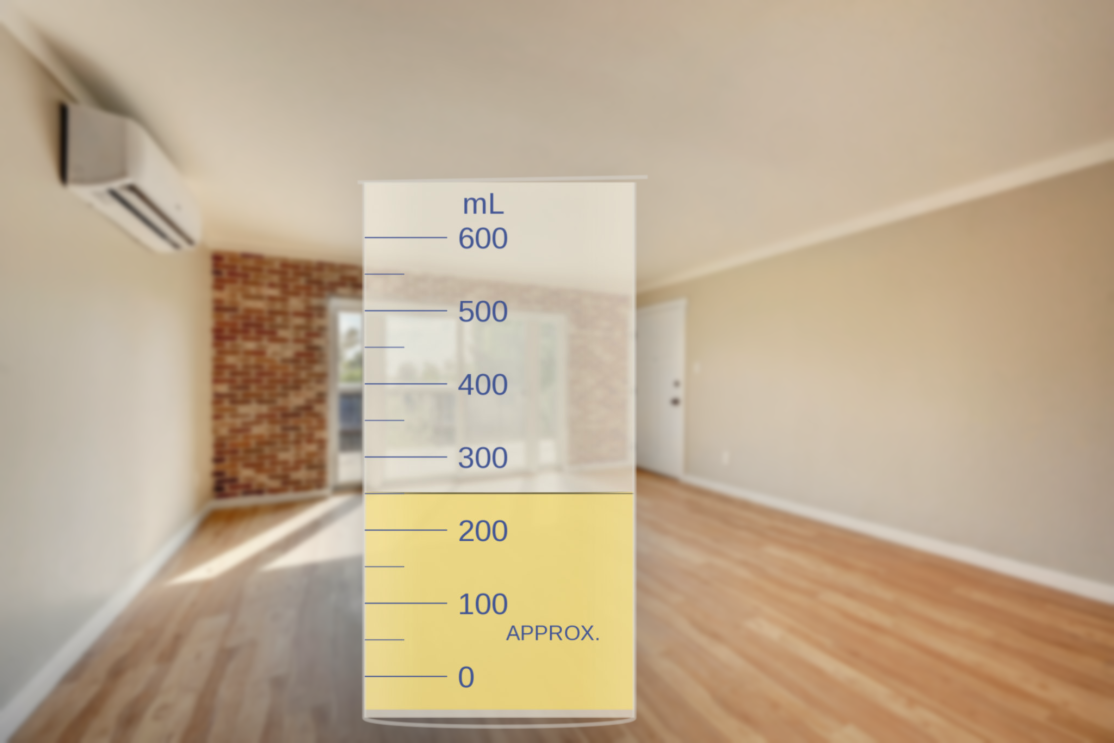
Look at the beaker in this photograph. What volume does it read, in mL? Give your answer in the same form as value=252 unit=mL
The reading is value=250 unit=mL
